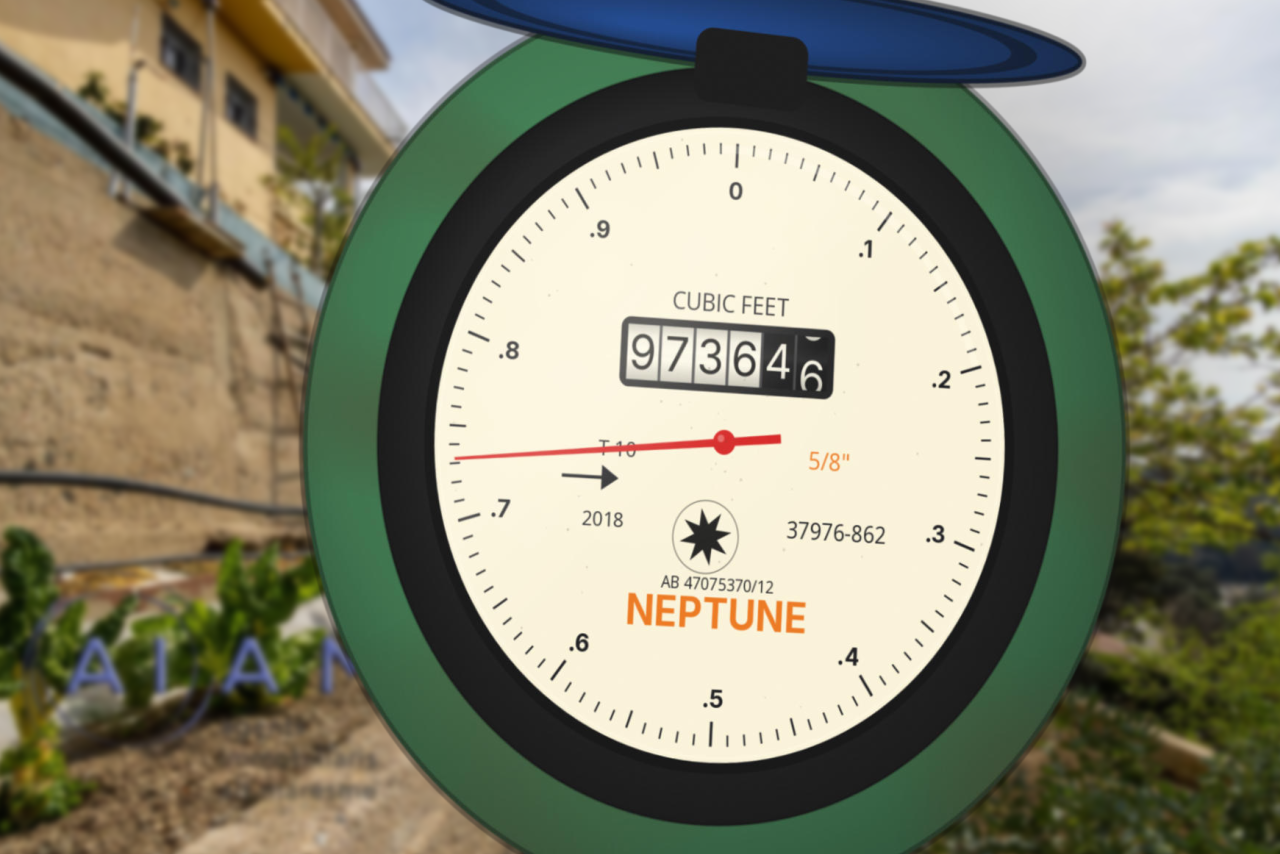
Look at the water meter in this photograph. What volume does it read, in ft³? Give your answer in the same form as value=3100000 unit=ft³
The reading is value=973645.73 unit=ft³
